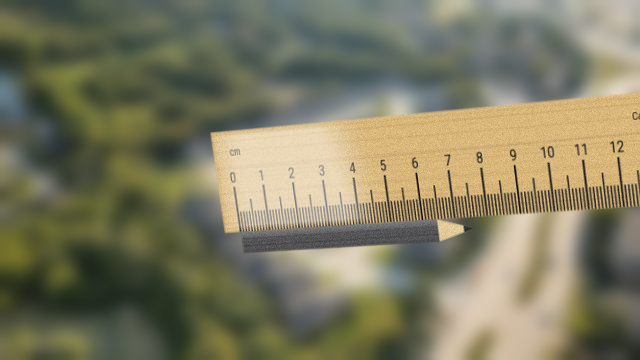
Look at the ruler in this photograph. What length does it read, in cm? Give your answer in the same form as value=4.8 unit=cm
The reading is value=7.5 unit=cm
